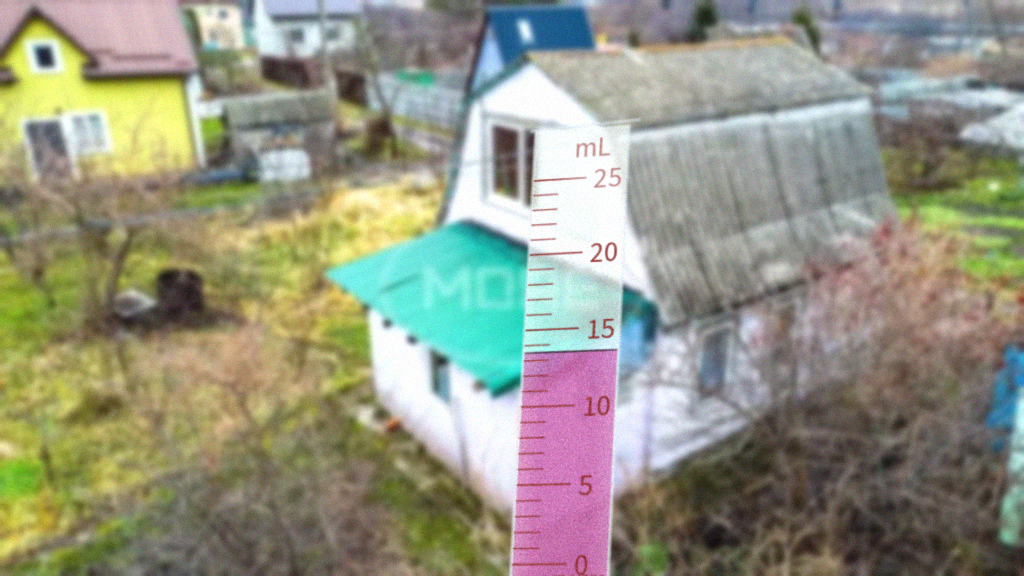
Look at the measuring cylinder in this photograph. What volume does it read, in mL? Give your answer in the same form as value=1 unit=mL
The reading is value=13.5 unit=mL
